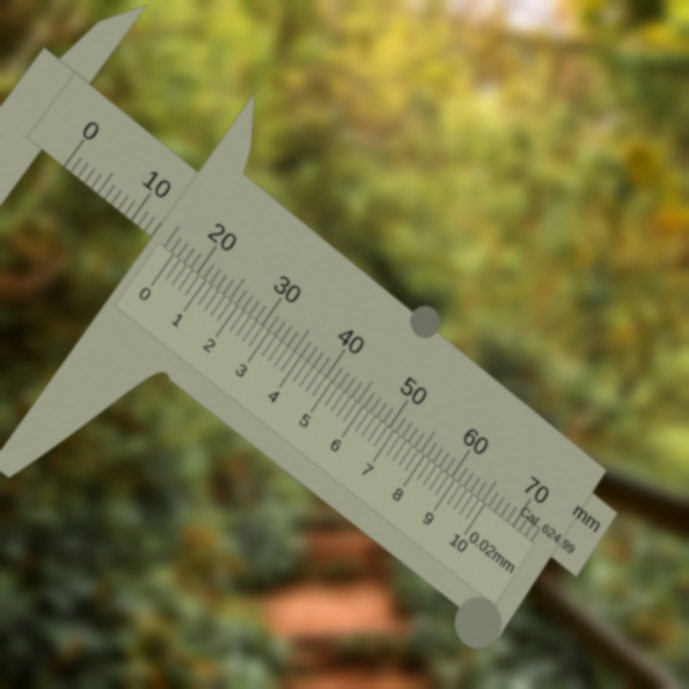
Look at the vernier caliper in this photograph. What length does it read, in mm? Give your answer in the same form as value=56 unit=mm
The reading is value=16.4 unit=mm
